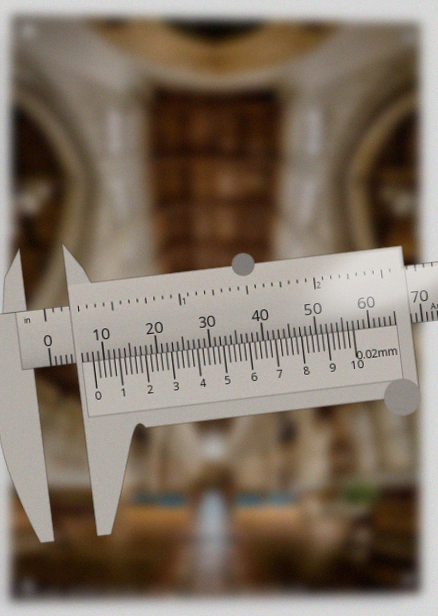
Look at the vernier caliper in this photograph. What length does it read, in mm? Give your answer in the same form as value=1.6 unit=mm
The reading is value=8.0 unit=mm
